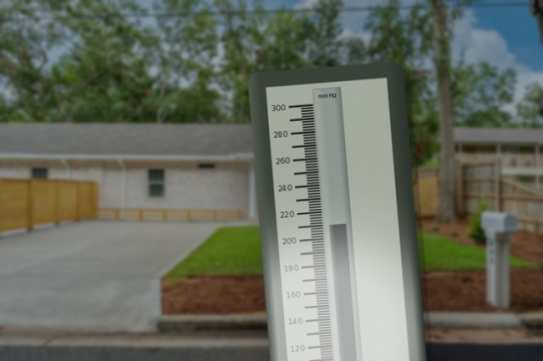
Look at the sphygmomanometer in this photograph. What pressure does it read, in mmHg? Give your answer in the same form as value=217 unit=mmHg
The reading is value=210 unit=mmHg
